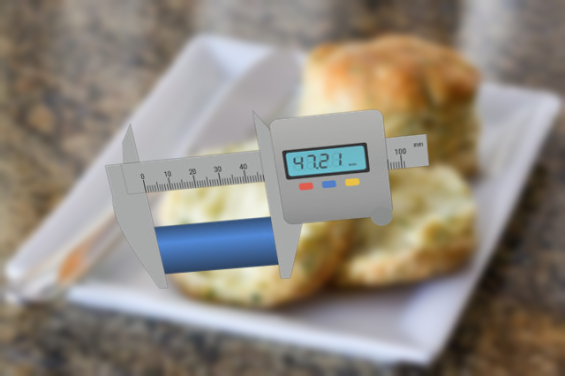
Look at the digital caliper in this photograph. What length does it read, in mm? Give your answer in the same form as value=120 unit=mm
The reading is value=47.21 unit=mm
